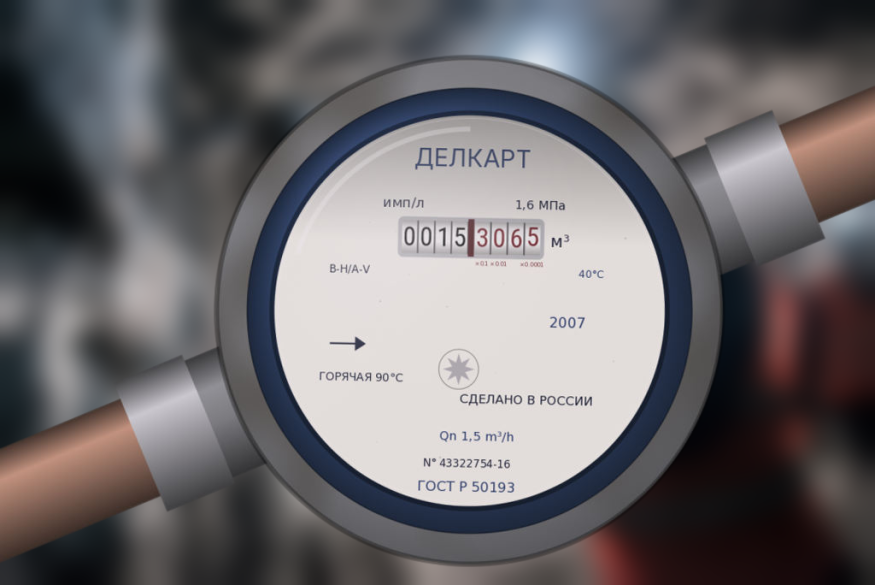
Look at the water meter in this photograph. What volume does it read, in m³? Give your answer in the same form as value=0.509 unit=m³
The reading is value=15.3065 unit=m³
